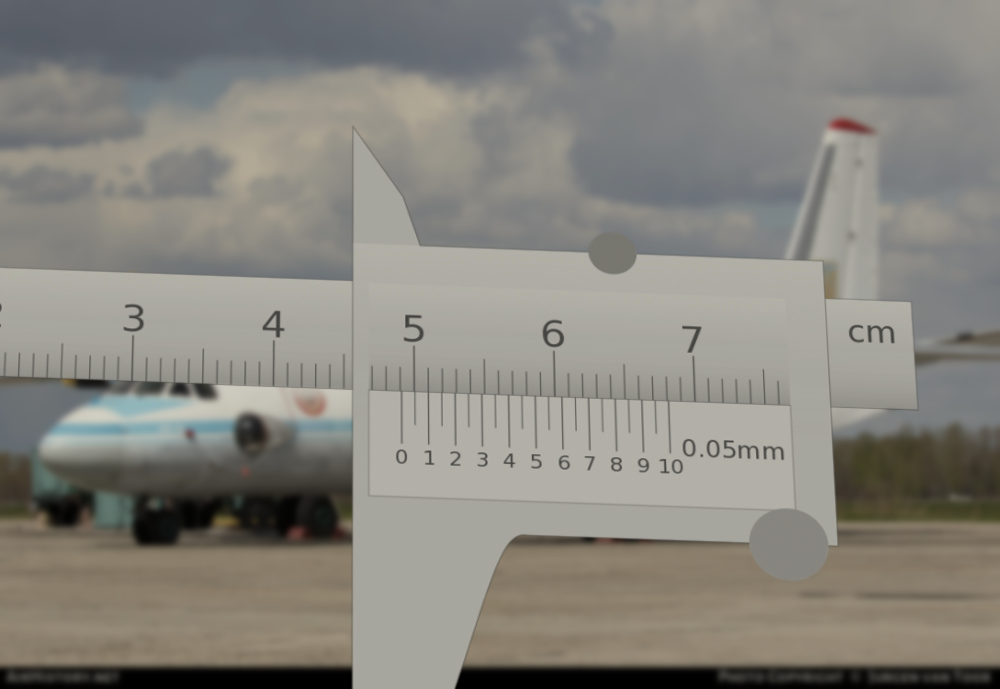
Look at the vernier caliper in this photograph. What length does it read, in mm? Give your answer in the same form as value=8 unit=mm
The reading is value=49.1 unit=mm
